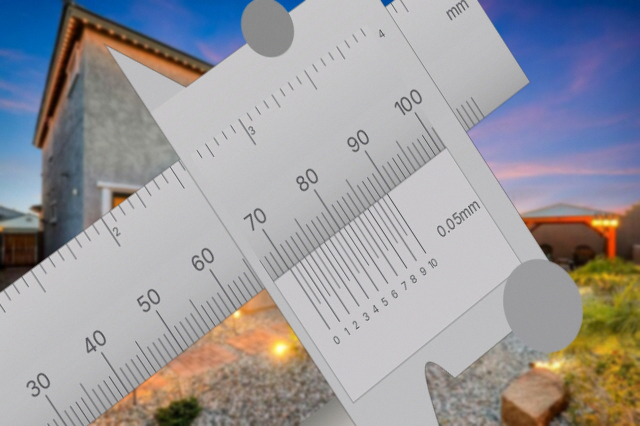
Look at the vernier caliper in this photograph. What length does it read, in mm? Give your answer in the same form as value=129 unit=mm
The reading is value=70.2 unit=mm
